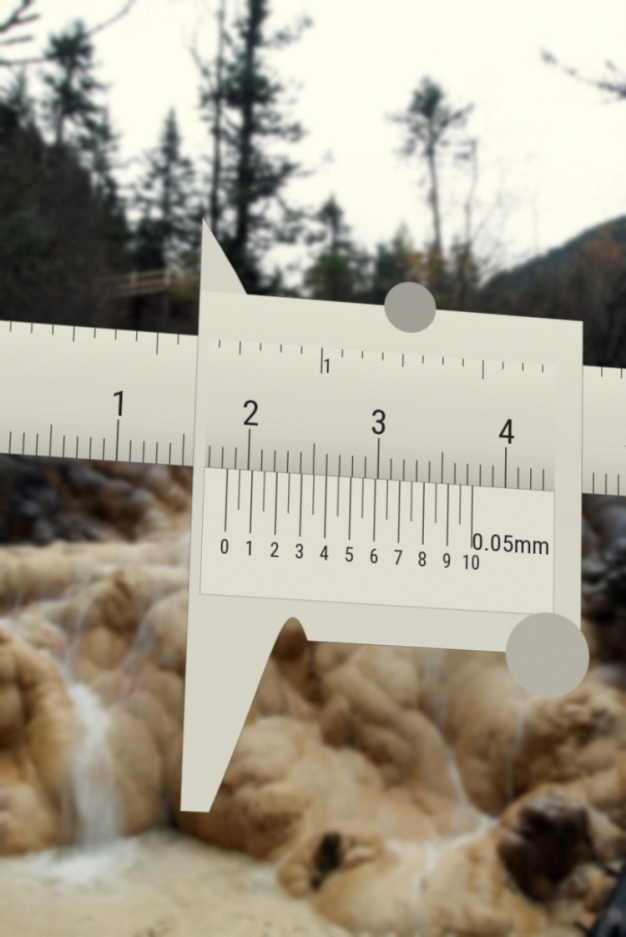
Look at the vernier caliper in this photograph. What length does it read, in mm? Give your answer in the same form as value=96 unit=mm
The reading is value=18.4 unit=mm
